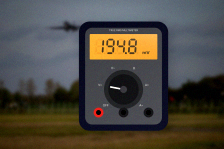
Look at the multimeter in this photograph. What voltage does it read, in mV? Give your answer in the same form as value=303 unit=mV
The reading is value=194.8 unit=mV
